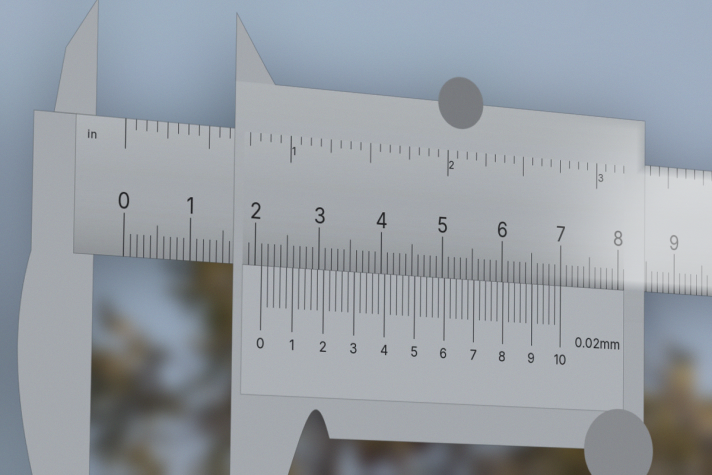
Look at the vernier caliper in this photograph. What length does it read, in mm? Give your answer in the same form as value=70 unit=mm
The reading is value=21.0 unit=mm
